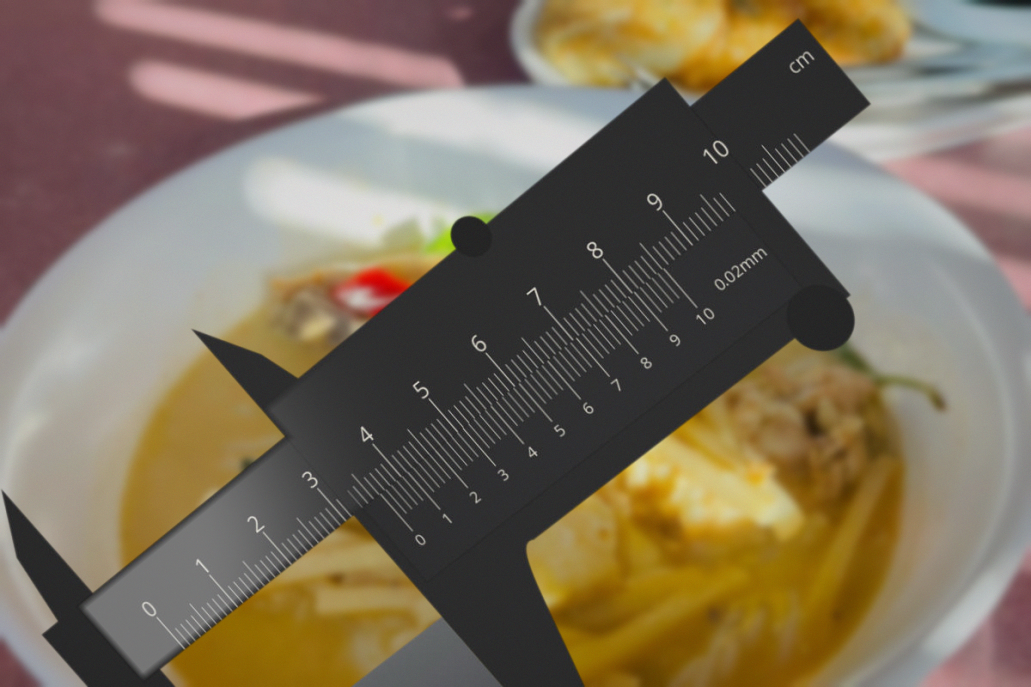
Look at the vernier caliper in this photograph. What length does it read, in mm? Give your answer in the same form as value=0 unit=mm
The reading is value=36.2 unit=mm
